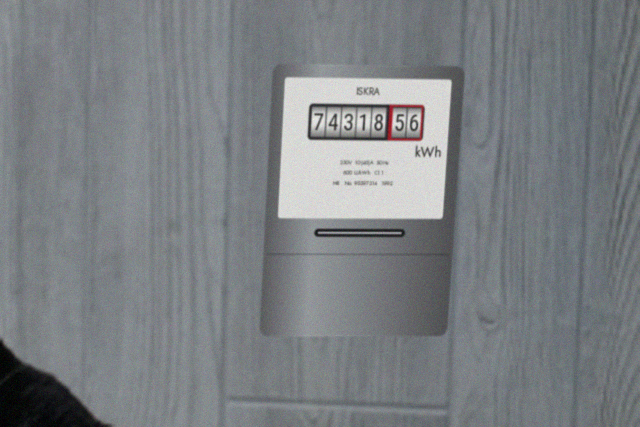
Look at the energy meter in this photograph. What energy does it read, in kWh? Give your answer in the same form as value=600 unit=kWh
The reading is value=74318.56 unit=kWh
